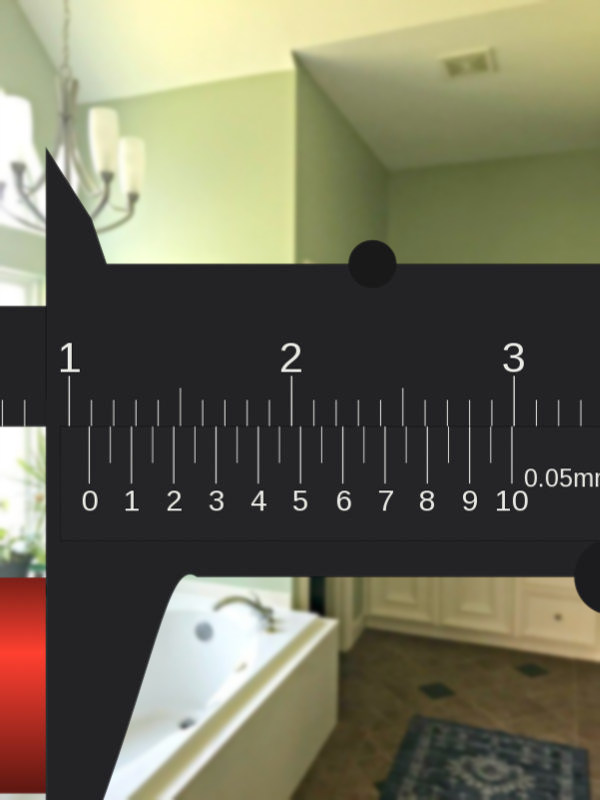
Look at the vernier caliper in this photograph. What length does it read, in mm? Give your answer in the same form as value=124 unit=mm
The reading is value=10.9 unit=mm
